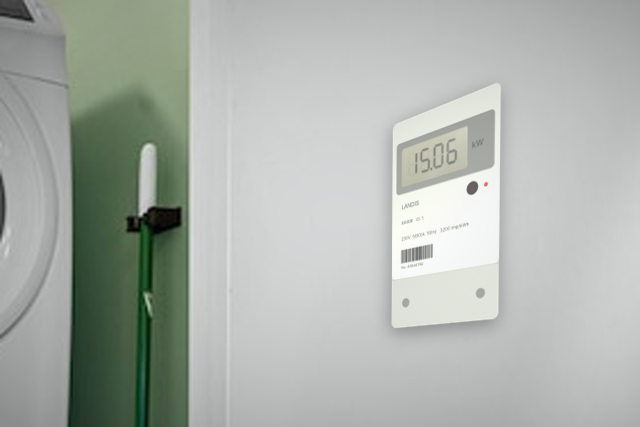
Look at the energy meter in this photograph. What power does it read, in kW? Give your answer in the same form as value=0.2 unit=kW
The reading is value=15.06 unit=kW
